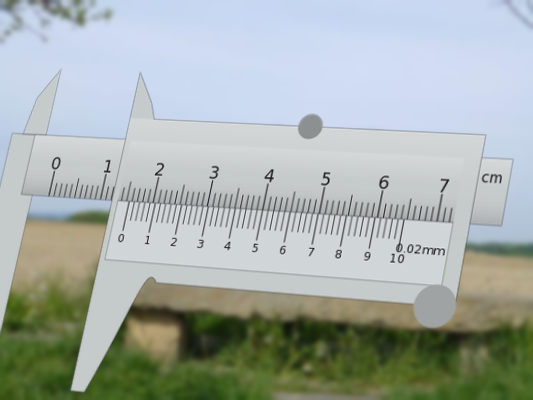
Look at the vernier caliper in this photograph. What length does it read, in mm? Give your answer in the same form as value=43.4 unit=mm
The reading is value=15.5 unit=mm
